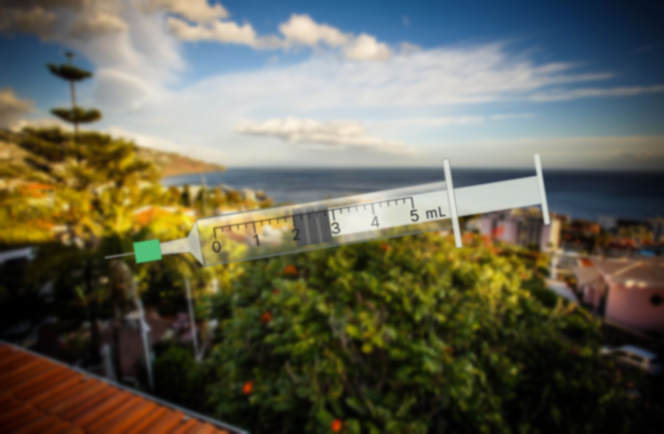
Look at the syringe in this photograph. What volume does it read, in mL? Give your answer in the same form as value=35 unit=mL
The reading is value=2 unit=mL
